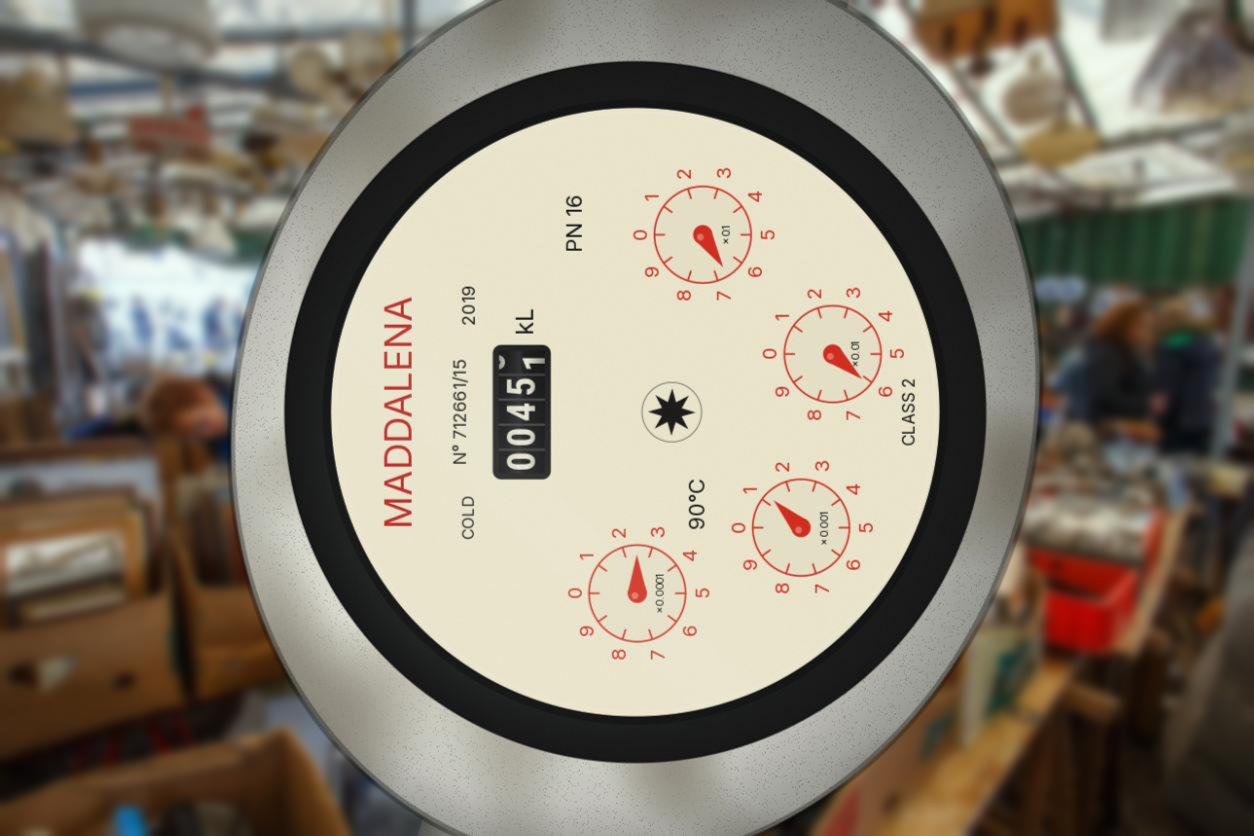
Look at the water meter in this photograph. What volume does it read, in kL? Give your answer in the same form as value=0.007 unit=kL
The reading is value=450.6612 unit=kL
